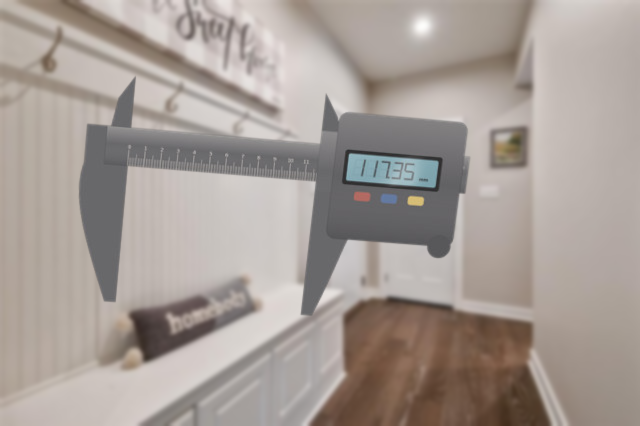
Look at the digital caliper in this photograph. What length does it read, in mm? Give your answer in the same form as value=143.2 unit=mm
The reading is value=117.35 unit=mm
